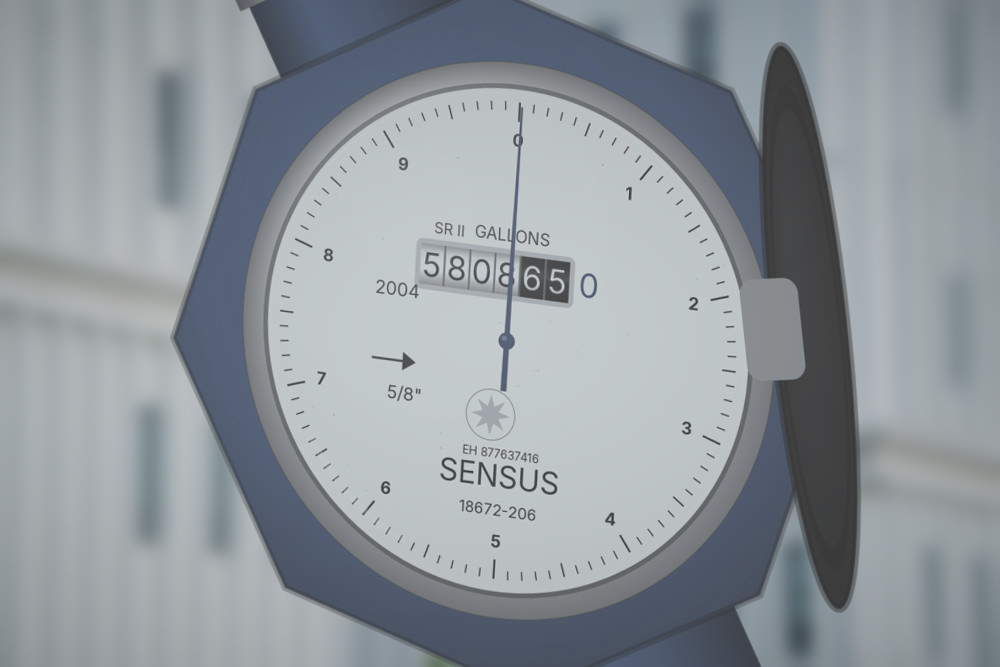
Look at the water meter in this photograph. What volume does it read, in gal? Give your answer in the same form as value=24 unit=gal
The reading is value=5808650.0 unit=gal
